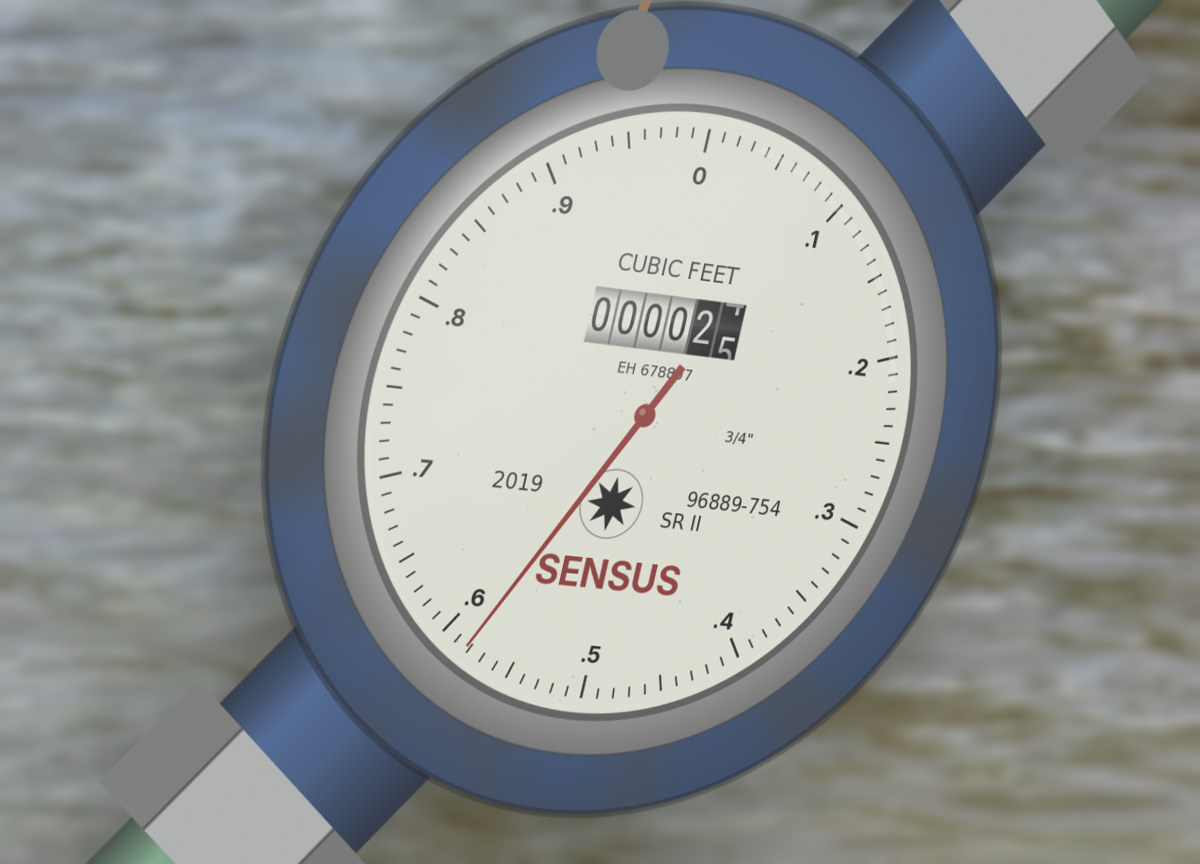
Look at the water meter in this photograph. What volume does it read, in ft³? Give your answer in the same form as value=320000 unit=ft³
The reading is value=24.58 unit=ft³
